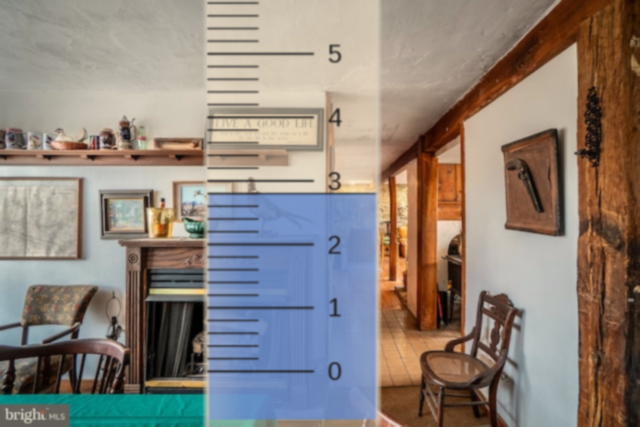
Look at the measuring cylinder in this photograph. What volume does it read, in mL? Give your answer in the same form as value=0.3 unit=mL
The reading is value=2.8 unit=mL
